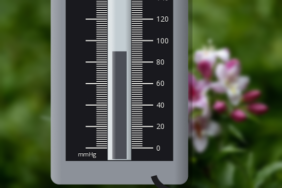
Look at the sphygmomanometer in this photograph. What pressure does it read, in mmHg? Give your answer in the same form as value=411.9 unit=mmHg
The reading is value=90 unit=mmHg
